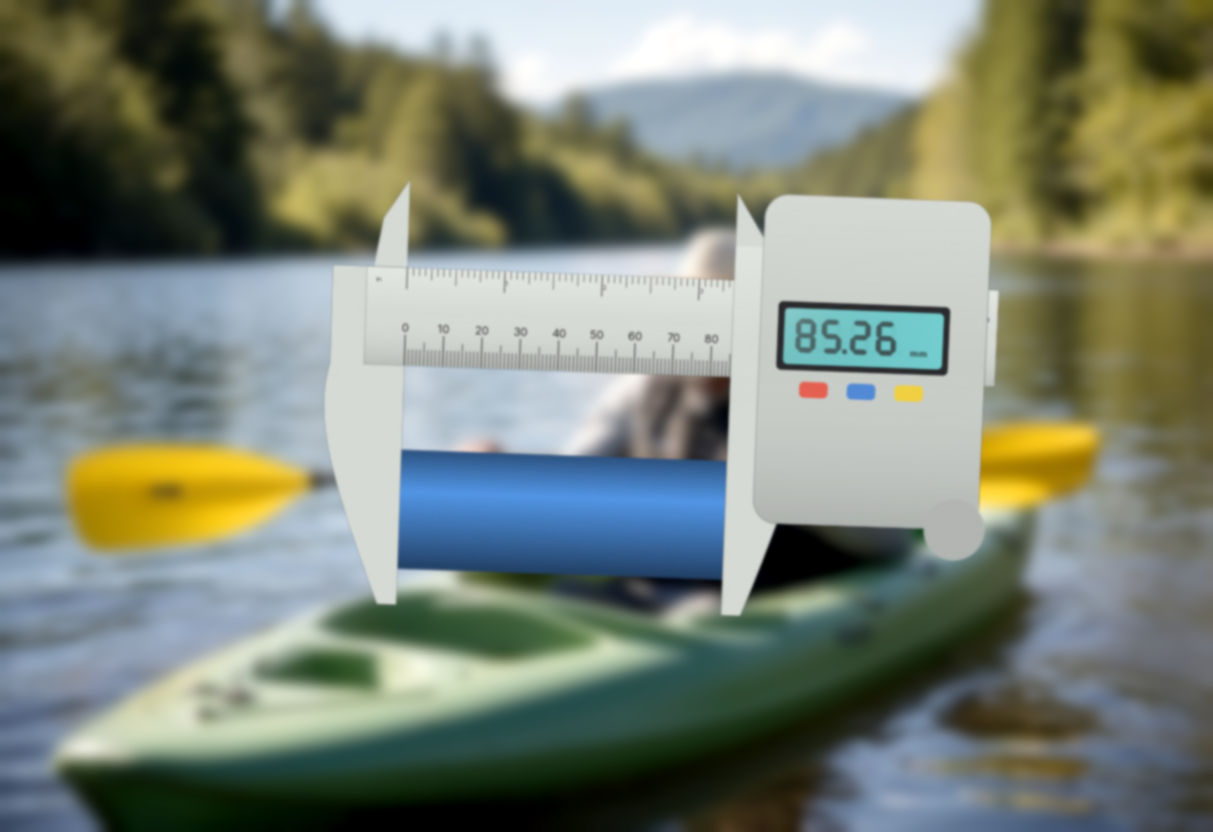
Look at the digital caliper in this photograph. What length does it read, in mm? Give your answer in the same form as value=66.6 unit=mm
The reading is value=85.26 unit=mm
